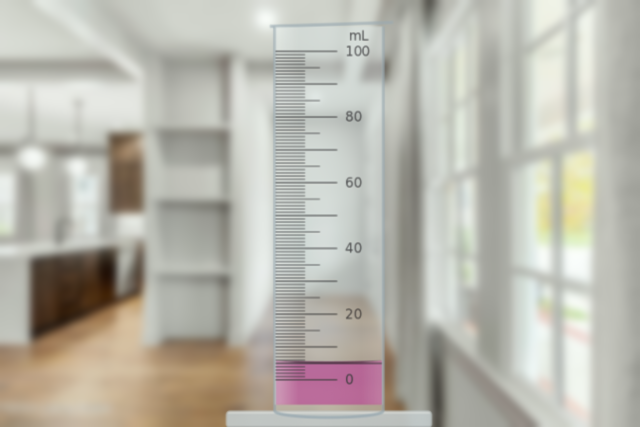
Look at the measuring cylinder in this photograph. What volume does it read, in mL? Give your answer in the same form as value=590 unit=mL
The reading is value=5 unit=mL
